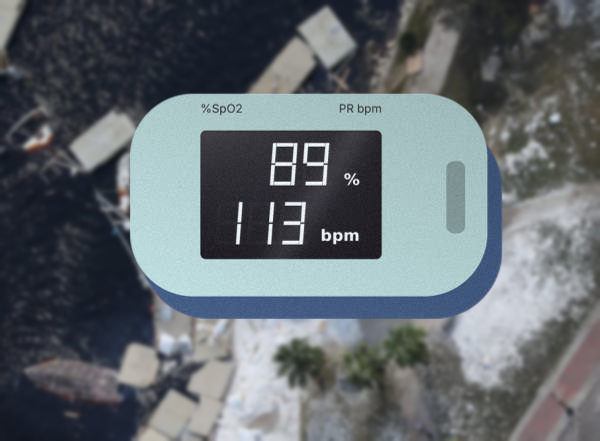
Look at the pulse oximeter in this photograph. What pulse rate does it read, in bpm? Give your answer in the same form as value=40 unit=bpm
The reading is value=113 unit=bpm
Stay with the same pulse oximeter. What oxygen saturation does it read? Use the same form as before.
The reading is value=89 unit=%
